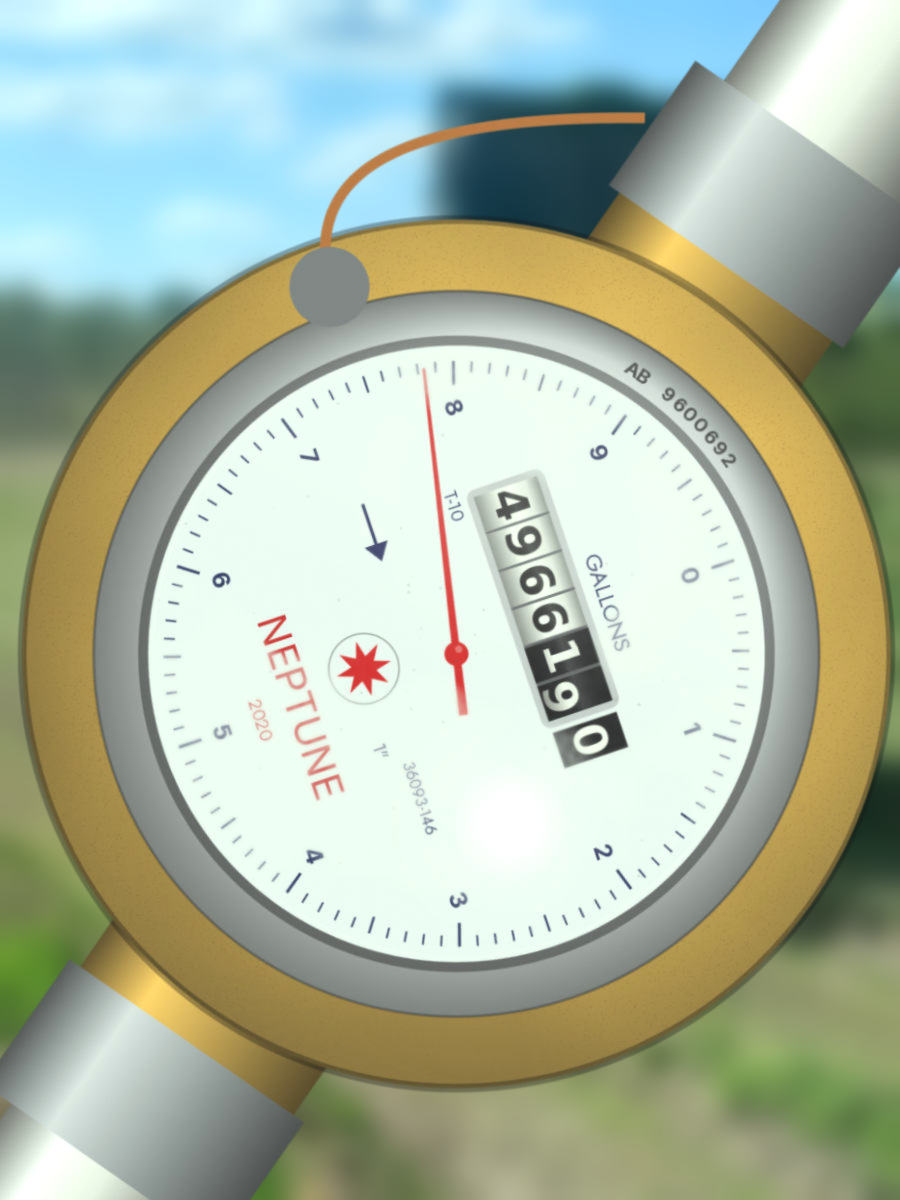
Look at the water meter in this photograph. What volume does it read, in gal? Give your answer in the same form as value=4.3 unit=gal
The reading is value=4966187.8 unit=gal
